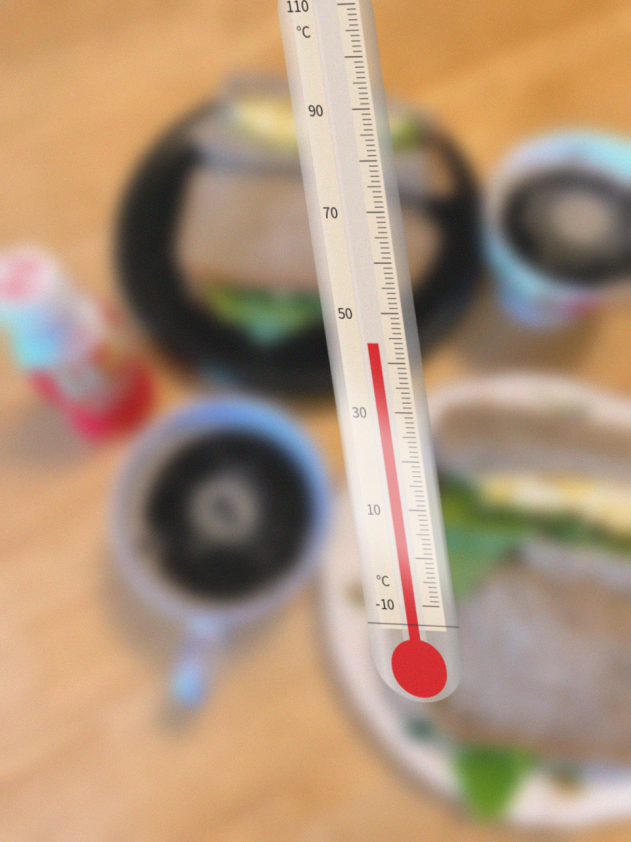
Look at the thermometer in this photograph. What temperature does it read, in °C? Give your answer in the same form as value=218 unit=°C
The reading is value=44 unit=°C
